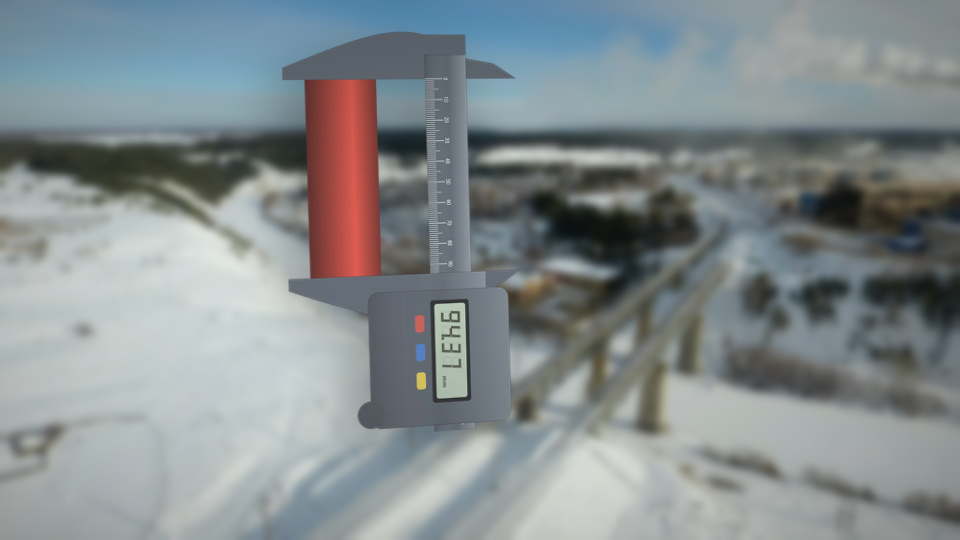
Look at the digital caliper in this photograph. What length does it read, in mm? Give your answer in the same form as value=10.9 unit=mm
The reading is value=94.37 unit=mm
